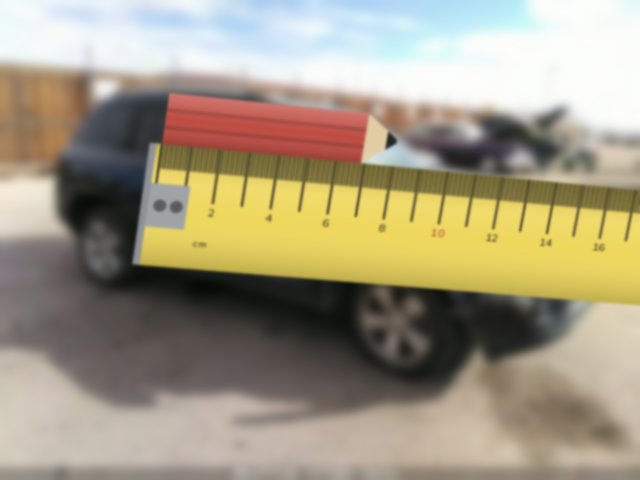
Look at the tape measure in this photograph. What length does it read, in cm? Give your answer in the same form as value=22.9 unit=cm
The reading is value=8 unit=cm
